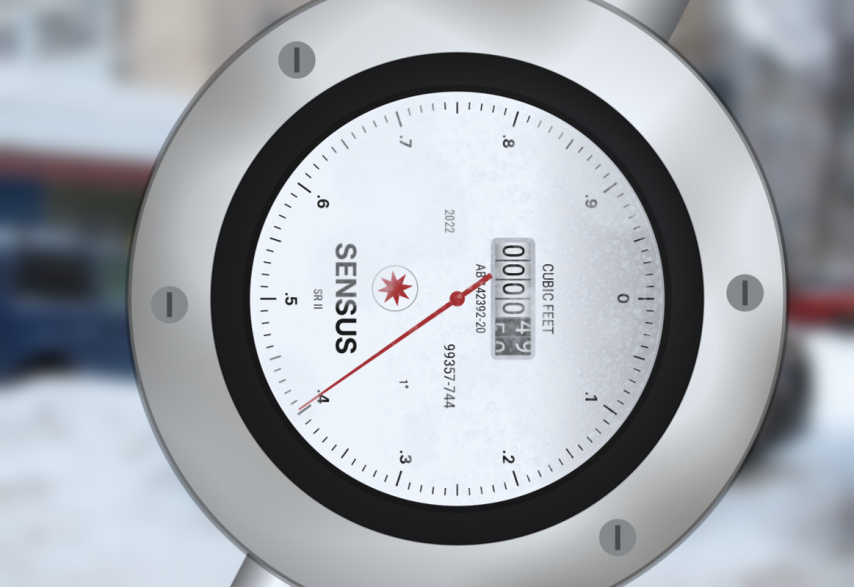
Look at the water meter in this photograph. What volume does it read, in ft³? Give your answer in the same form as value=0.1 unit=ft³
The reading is value=49.40 unit=ft³
